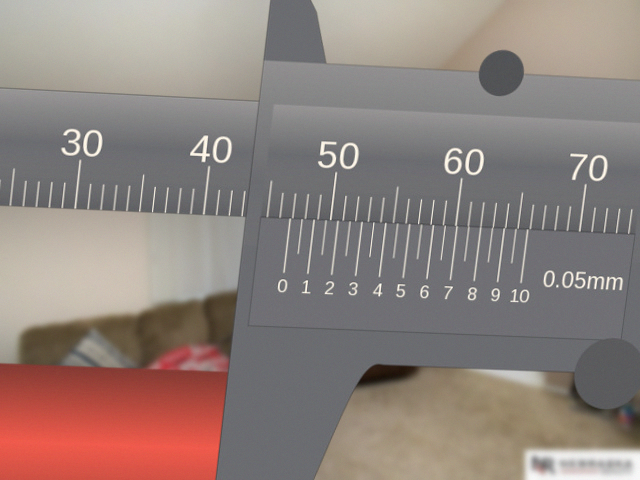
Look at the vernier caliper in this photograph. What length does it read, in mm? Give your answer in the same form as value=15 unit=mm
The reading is value=46.8 unit=mm
